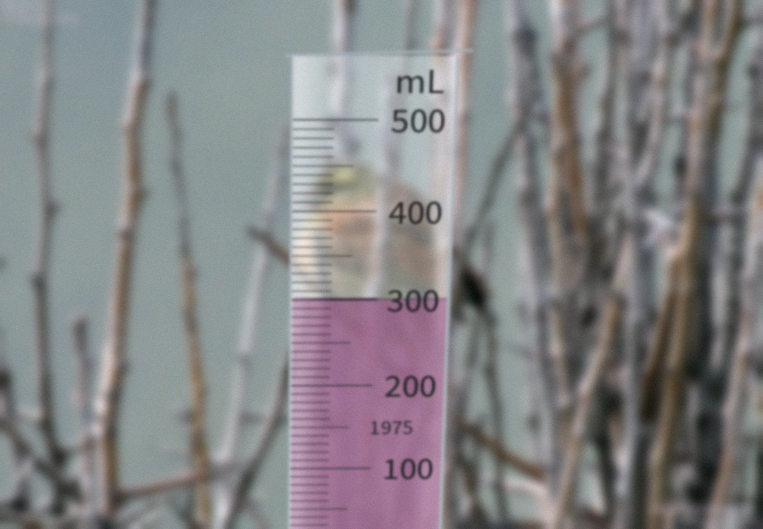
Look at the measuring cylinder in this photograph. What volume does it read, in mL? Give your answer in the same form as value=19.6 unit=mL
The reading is value=300 unit=mL
